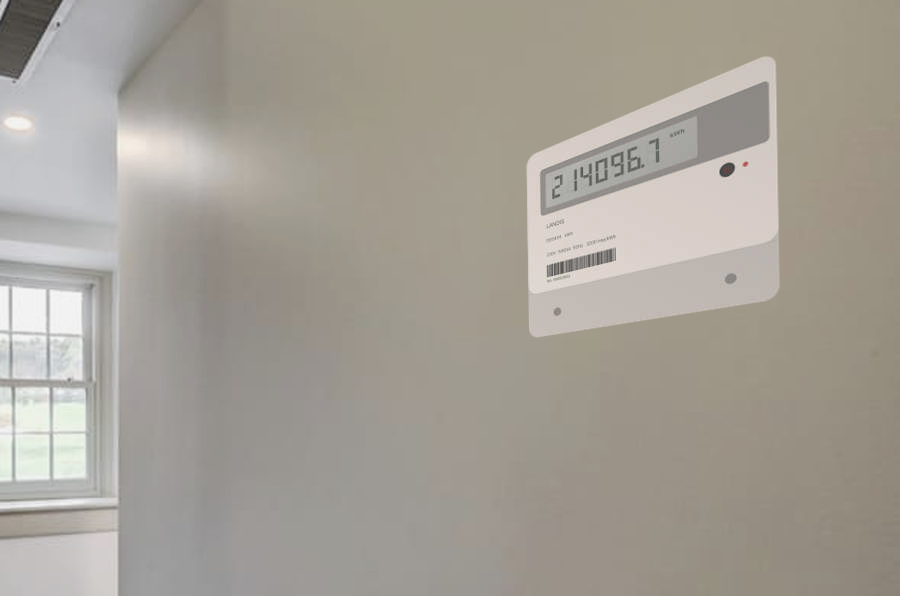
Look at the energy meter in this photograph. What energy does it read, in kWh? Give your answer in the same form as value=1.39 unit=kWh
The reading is value=214096.7 unit=kWh
